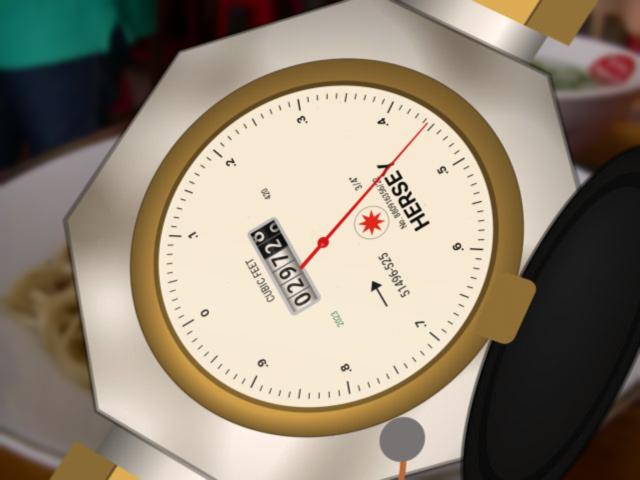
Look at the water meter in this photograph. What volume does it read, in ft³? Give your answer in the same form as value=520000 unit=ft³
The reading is value=29728.44 unit=ft³
